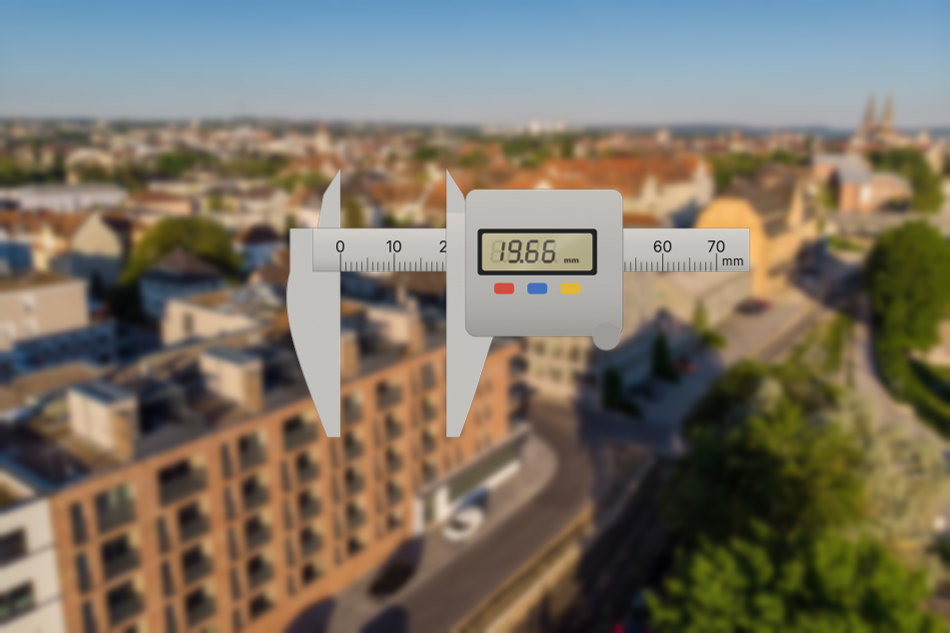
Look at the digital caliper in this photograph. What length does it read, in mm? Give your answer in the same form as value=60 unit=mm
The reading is value=19.66 unit=mm
